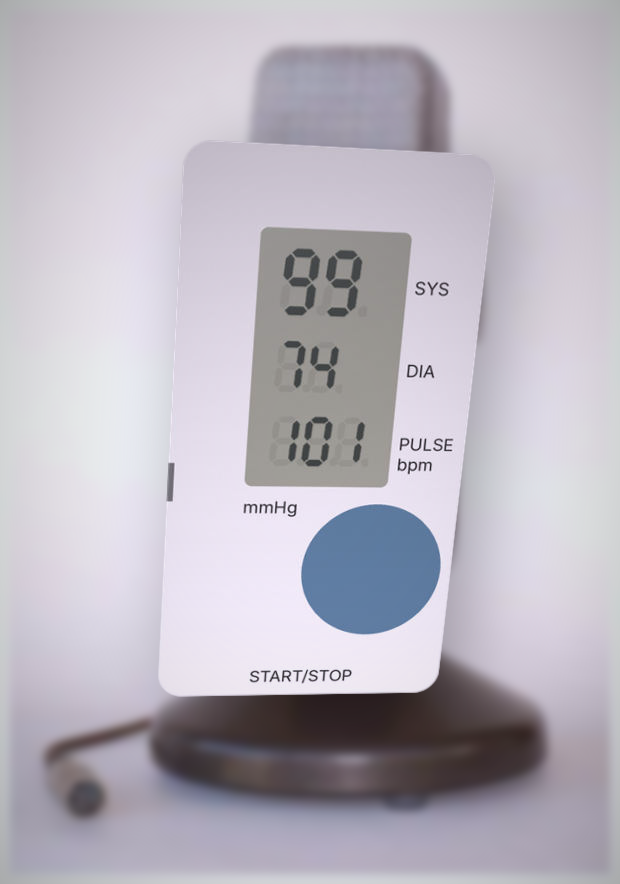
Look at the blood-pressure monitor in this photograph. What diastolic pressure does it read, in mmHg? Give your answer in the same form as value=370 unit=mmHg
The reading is value=74 unit=mmHg
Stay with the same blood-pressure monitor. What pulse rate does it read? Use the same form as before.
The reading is value=101 unit=bpm
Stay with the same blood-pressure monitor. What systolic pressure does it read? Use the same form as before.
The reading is value=99 unit=mmHg
